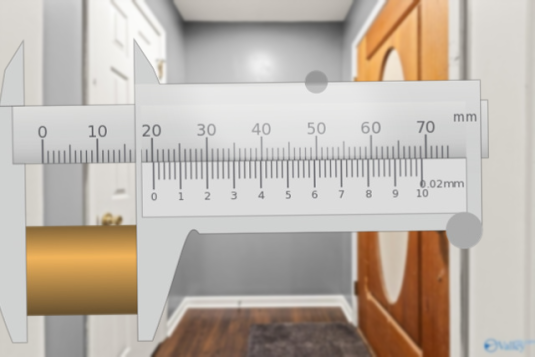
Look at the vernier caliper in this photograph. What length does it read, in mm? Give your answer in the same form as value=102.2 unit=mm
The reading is value=20.2 unit=mm
